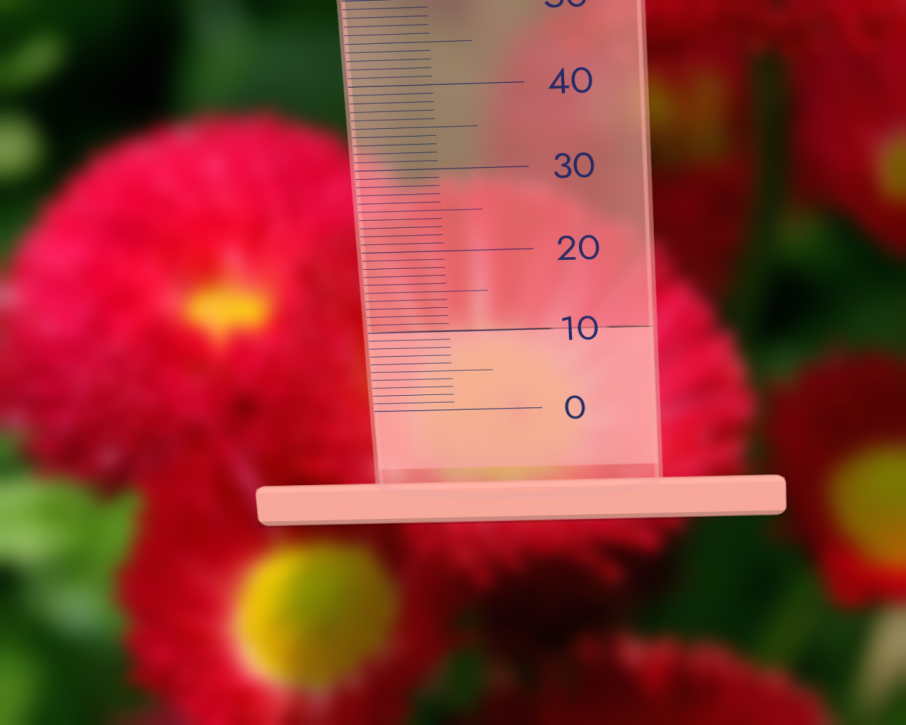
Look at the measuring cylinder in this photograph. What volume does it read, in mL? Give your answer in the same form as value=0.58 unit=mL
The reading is value=10 unit=mL
